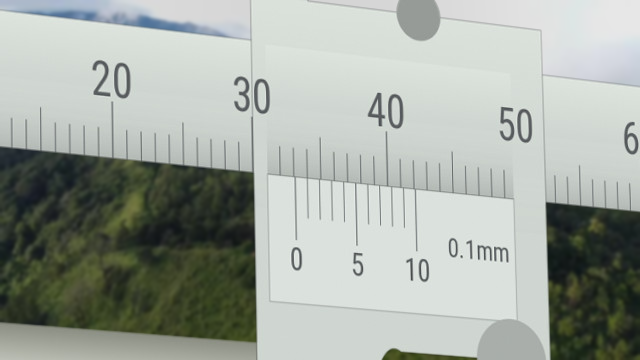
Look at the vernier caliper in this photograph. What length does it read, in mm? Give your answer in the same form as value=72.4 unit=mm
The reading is value=33.1 unit=mm
